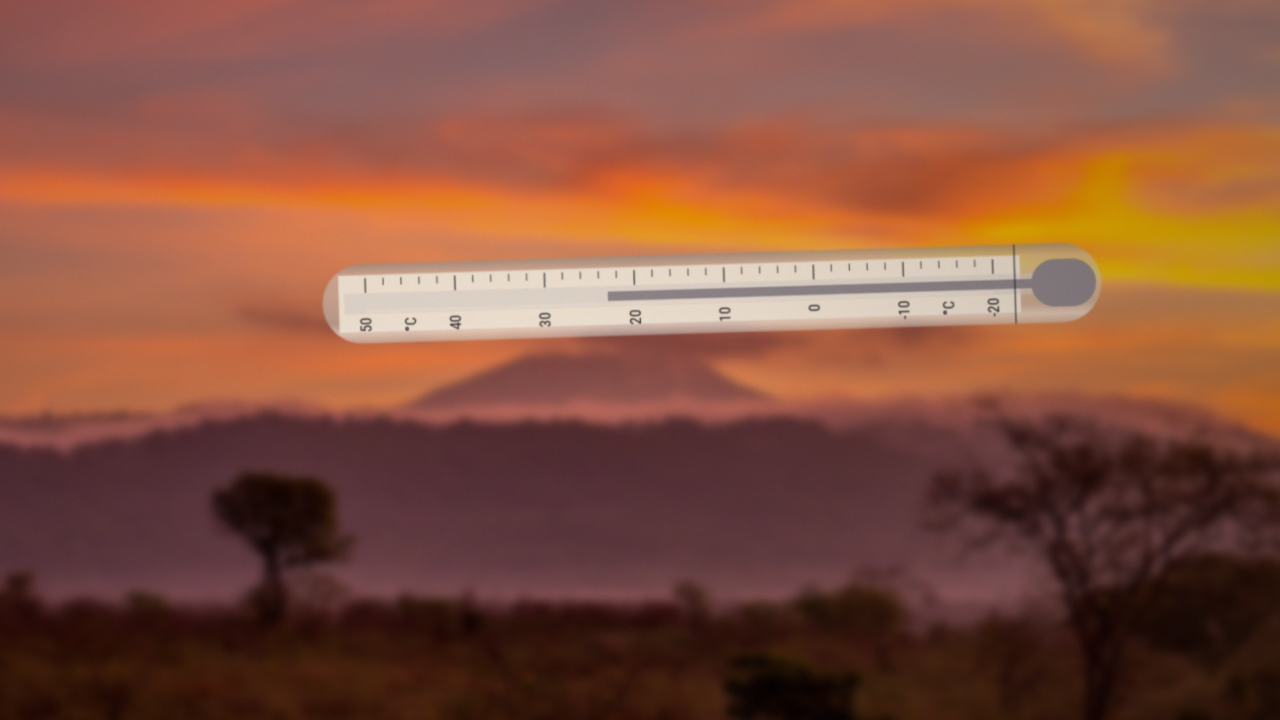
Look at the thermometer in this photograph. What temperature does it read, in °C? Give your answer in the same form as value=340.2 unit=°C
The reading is value=23 unit=°C
